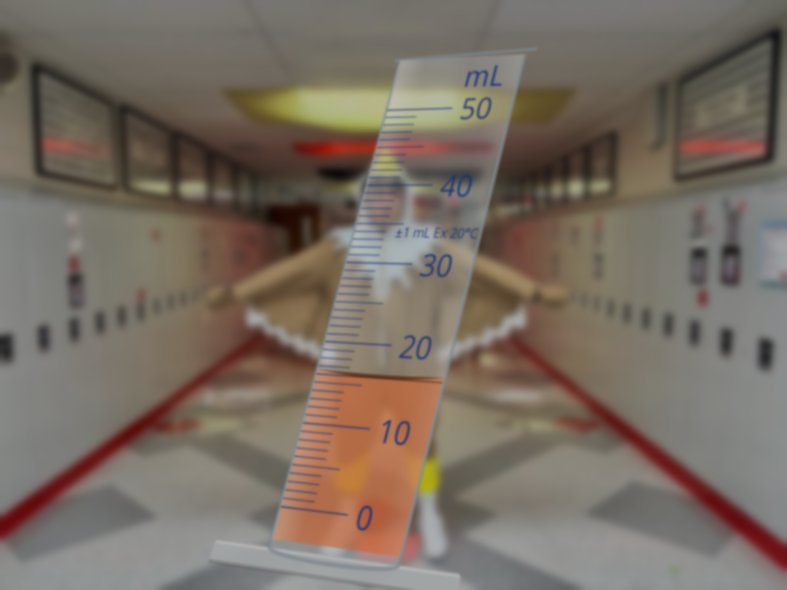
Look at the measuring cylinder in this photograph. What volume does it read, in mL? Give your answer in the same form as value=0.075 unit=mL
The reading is value=16 unit=mL
